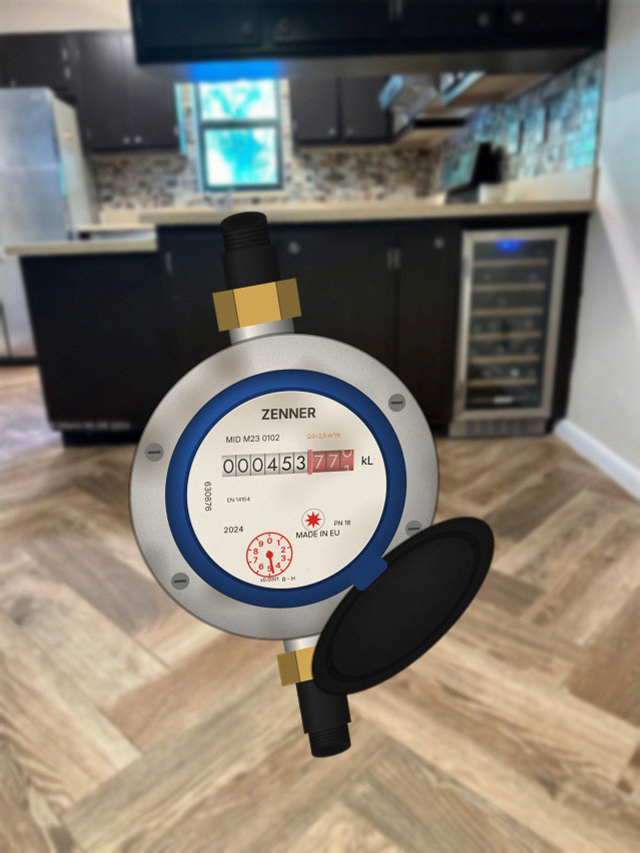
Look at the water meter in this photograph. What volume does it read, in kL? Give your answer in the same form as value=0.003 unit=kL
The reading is value=453.7704 unit=kL
